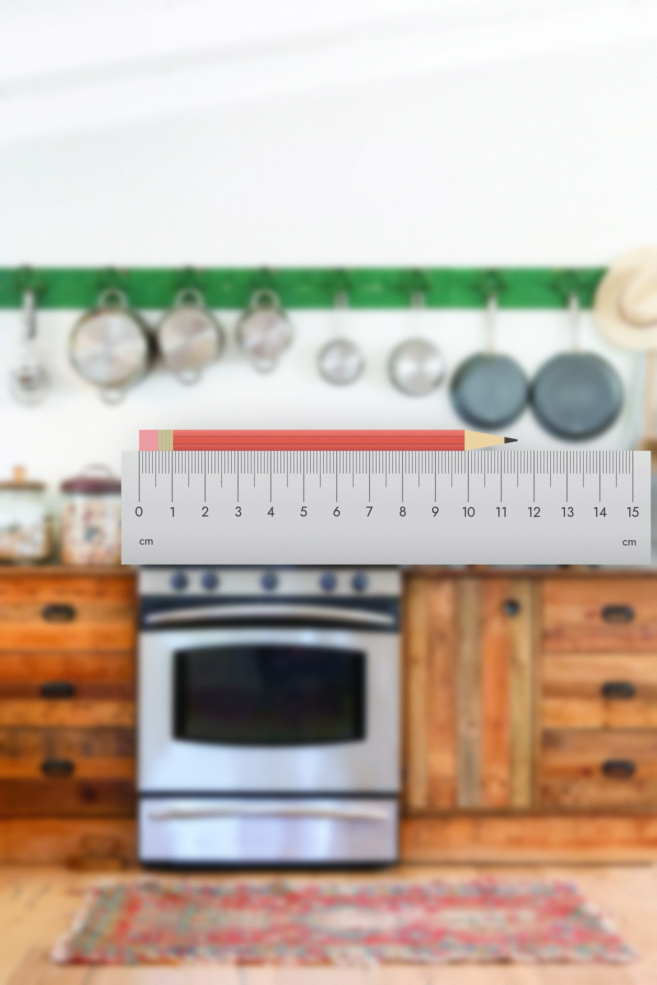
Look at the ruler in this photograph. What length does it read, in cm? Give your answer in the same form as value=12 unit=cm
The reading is value=11.5 unit=cm
